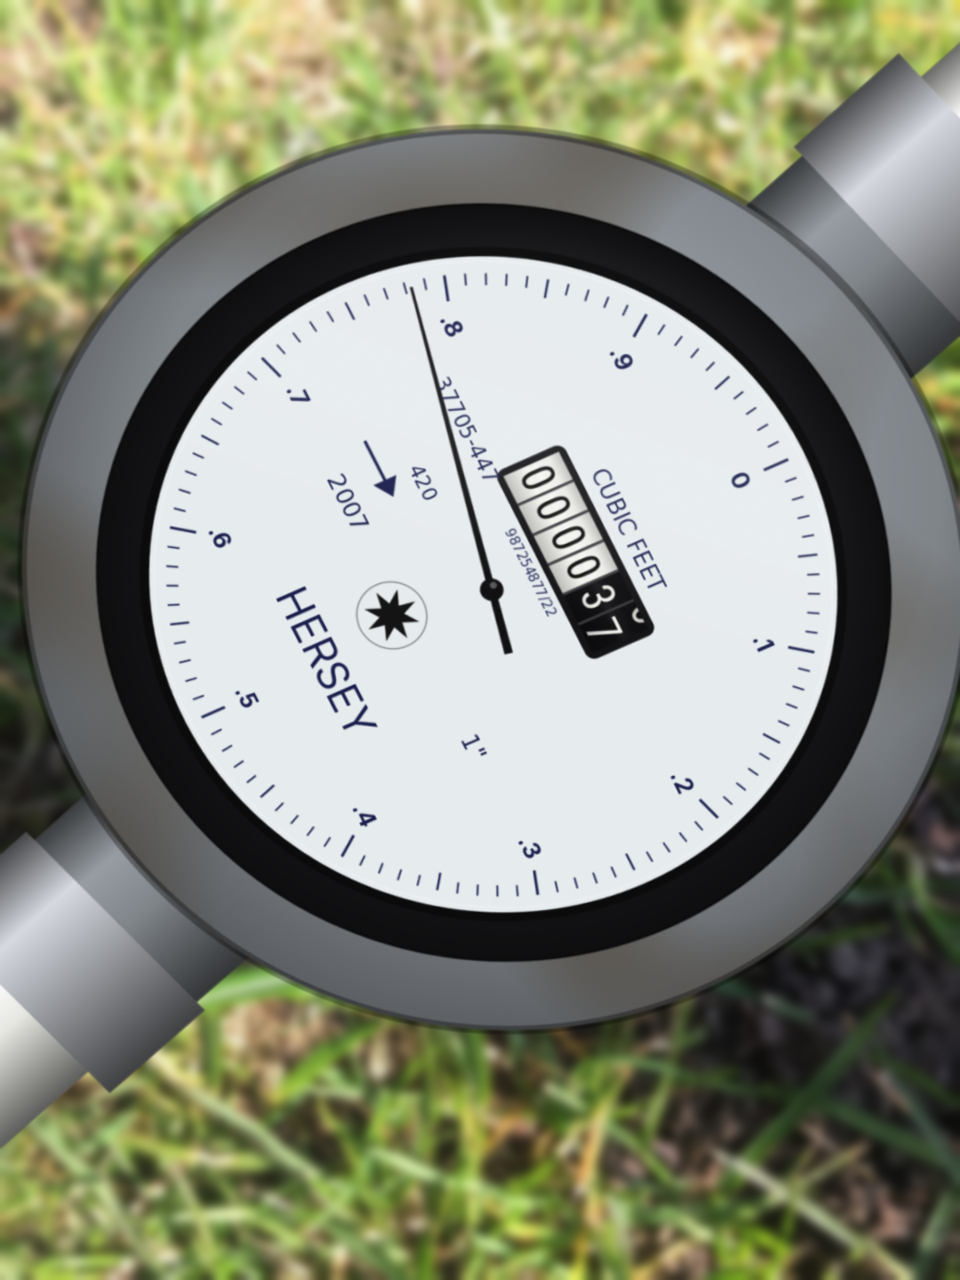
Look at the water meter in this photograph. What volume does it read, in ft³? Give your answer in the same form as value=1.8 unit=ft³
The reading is value=36.78 unit=ft³
